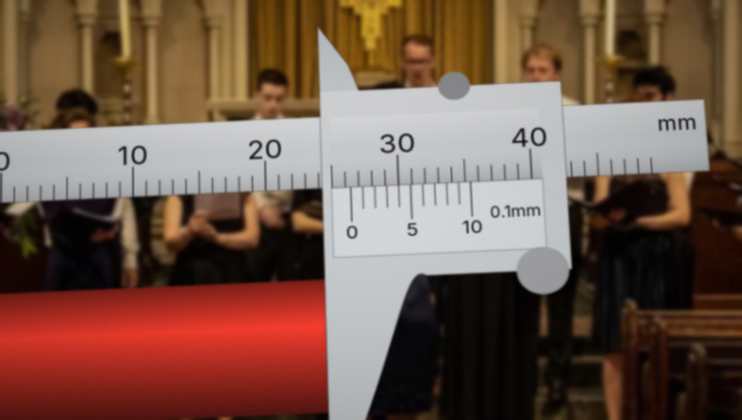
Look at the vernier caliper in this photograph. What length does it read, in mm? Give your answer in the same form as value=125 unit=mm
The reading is value=26.4 unit=mm
